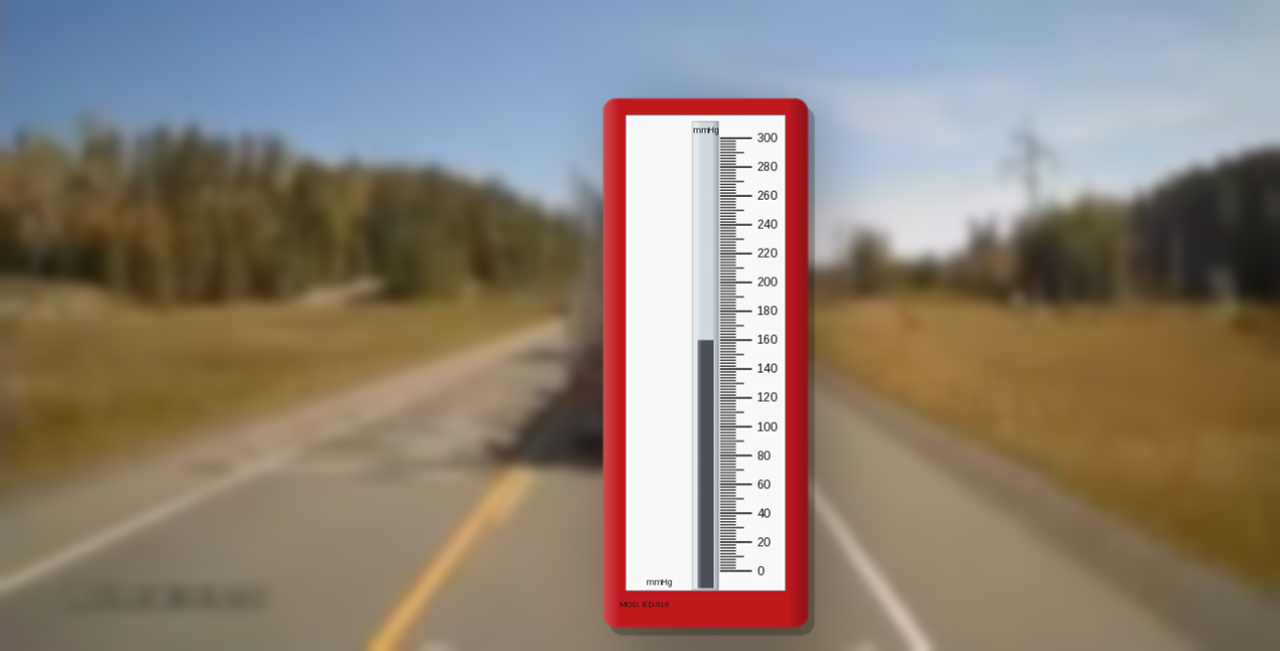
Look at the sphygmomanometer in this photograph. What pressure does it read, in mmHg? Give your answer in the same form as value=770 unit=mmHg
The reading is value=160 unit=mmHg
